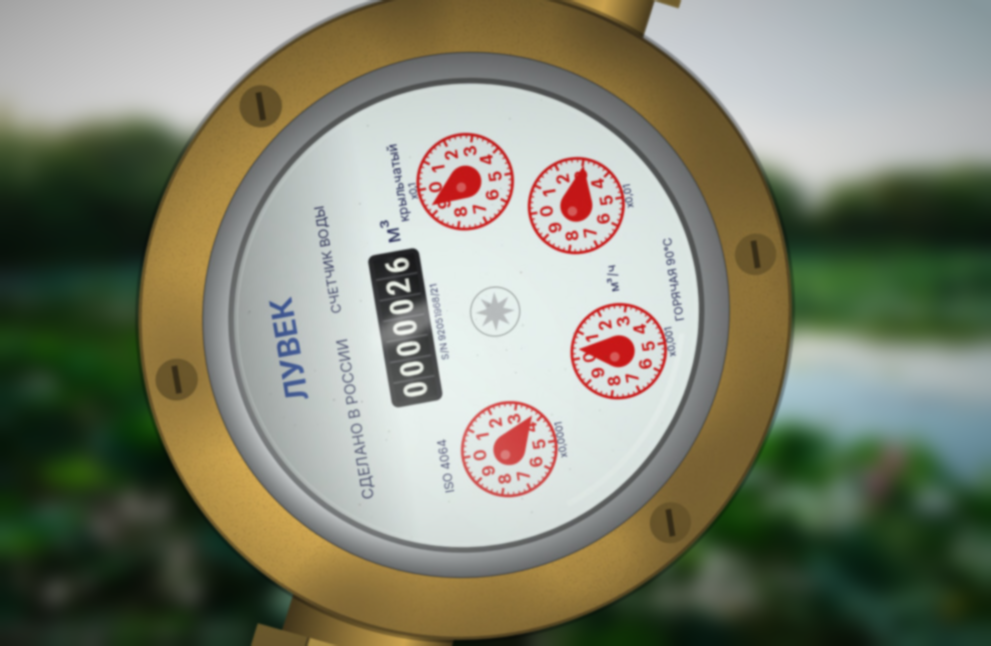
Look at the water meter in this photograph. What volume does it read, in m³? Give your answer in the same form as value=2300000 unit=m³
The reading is value=25.9303 unit=m³
